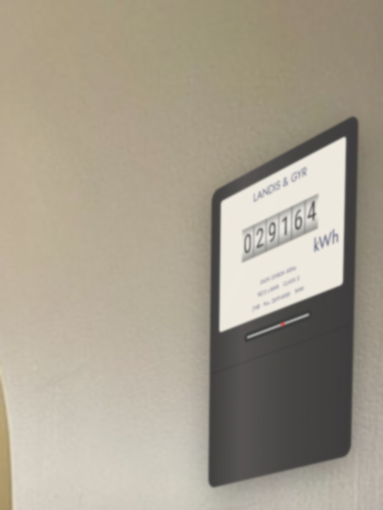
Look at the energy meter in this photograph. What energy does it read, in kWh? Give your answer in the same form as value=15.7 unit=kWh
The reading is value=29164 unit=kWh
